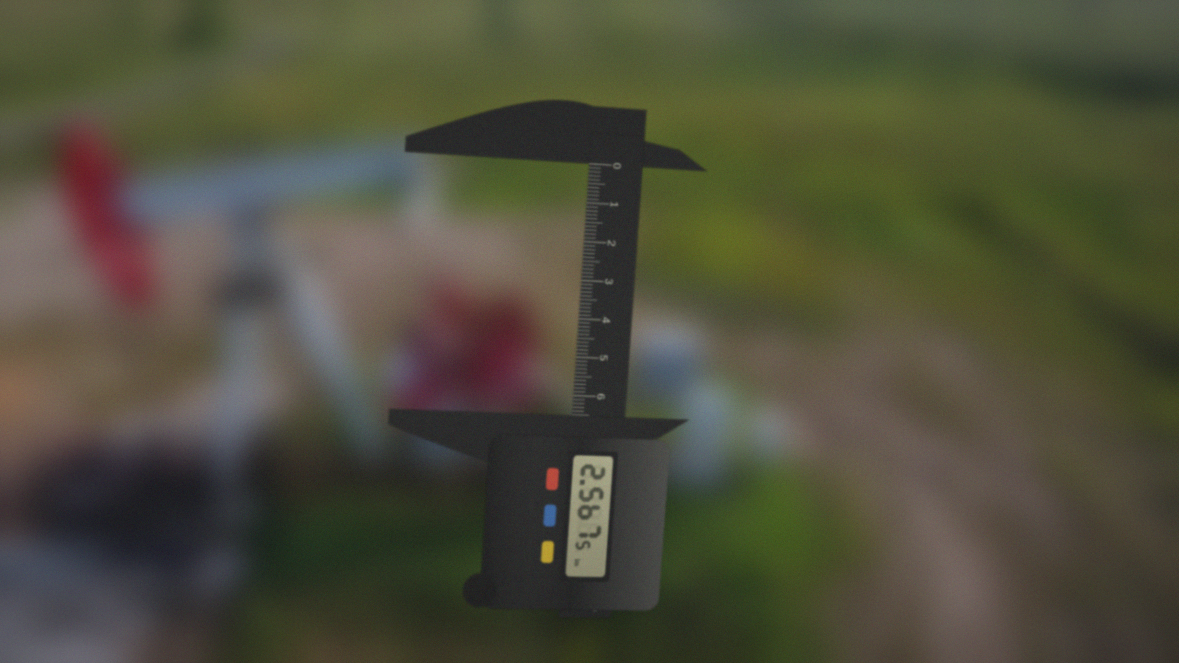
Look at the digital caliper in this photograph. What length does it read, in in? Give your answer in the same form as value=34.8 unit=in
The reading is value=2.5675 unit=in
